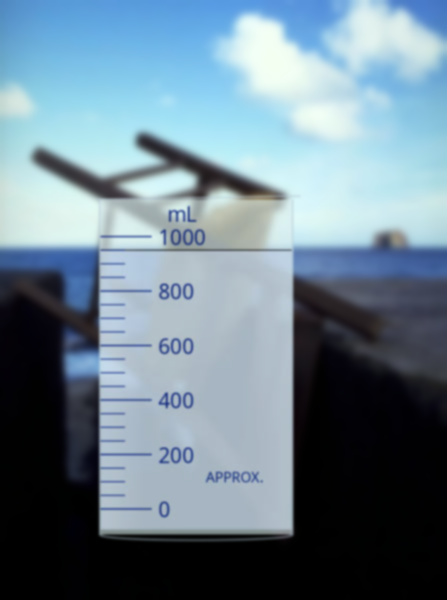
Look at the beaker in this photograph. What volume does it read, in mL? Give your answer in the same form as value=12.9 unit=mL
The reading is value=950 unit=mL
